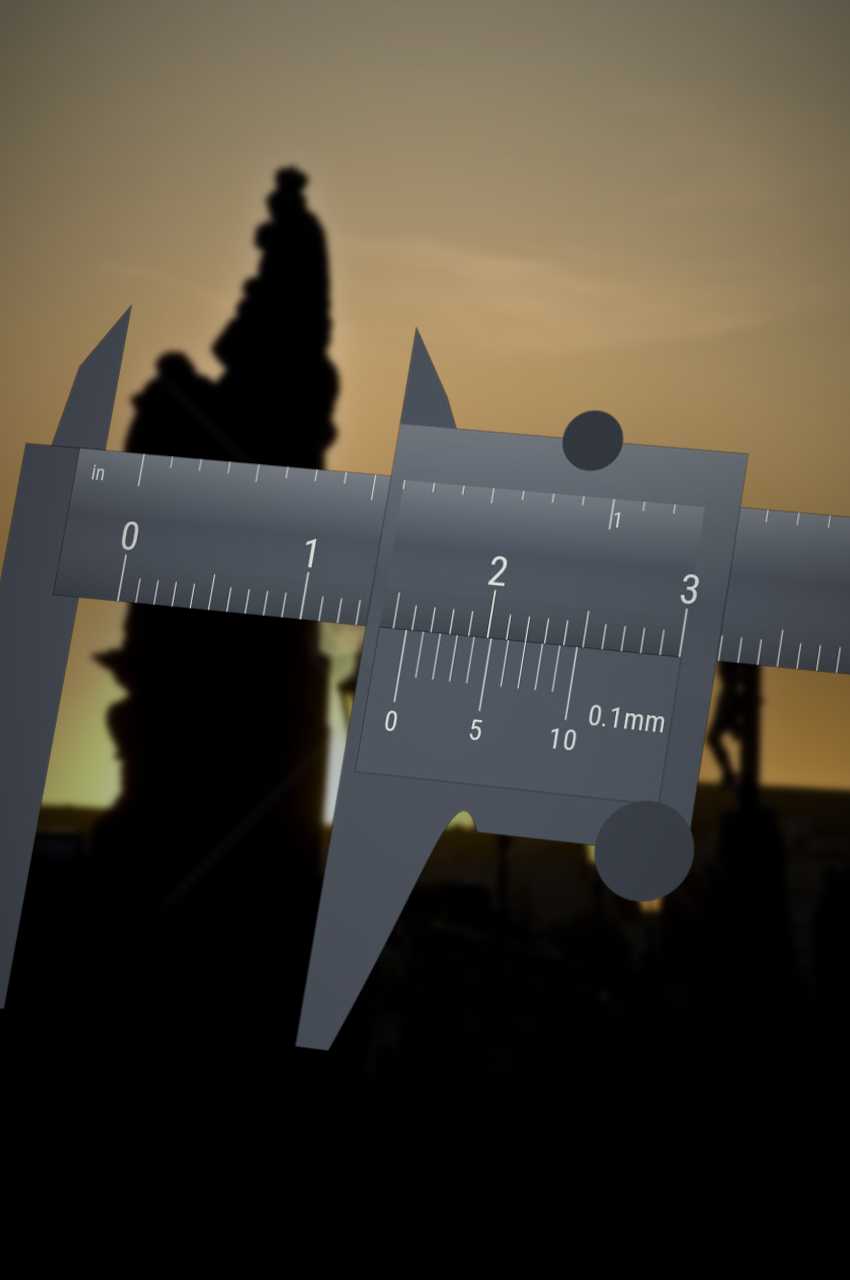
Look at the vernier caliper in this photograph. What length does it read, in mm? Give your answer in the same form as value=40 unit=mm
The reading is value=15.7 unit=mm
